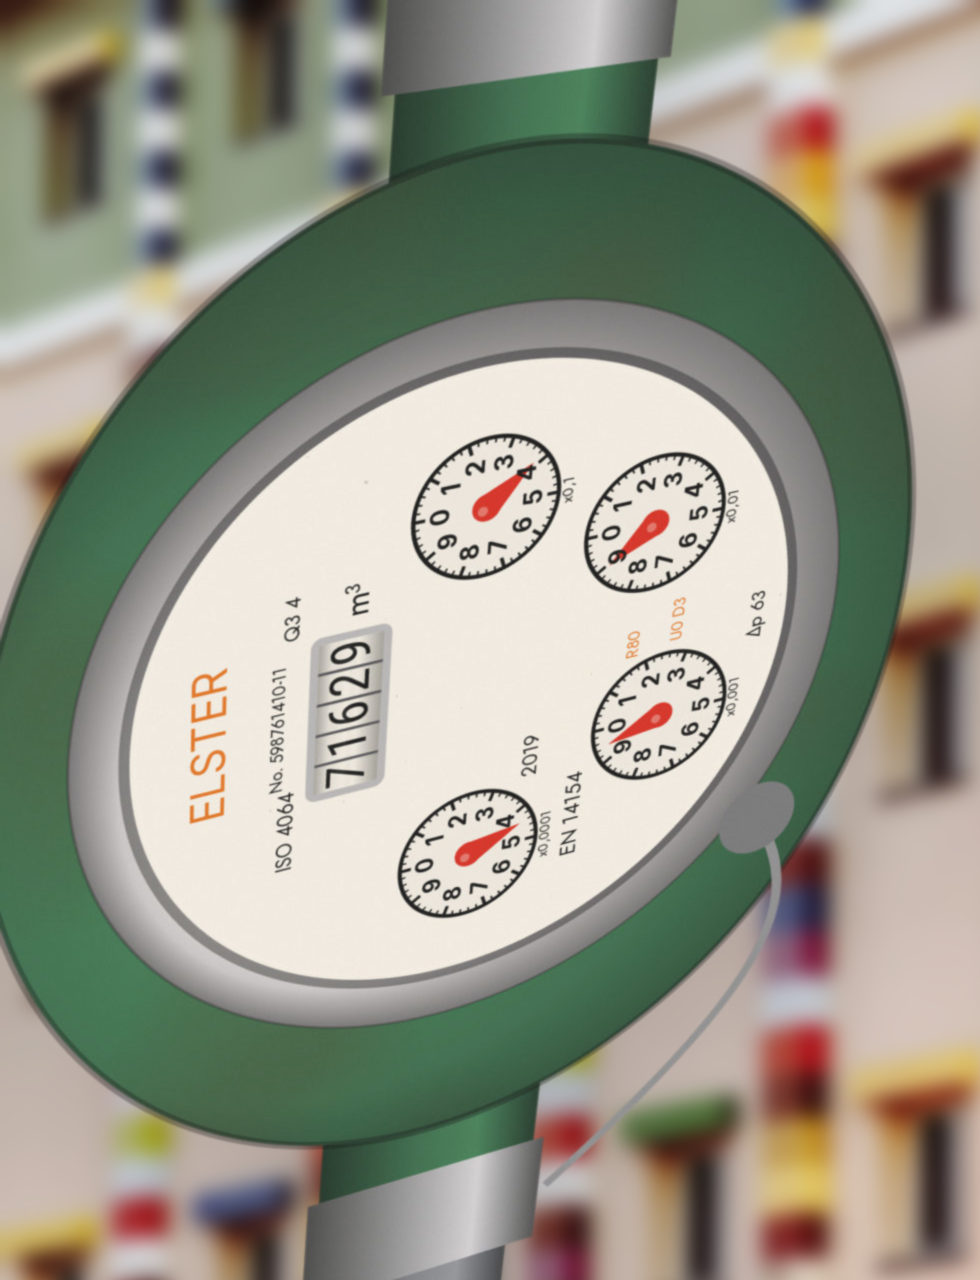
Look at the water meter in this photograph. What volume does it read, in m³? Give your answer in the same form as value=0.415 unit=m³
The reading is value=71629.3894 unit=m³
